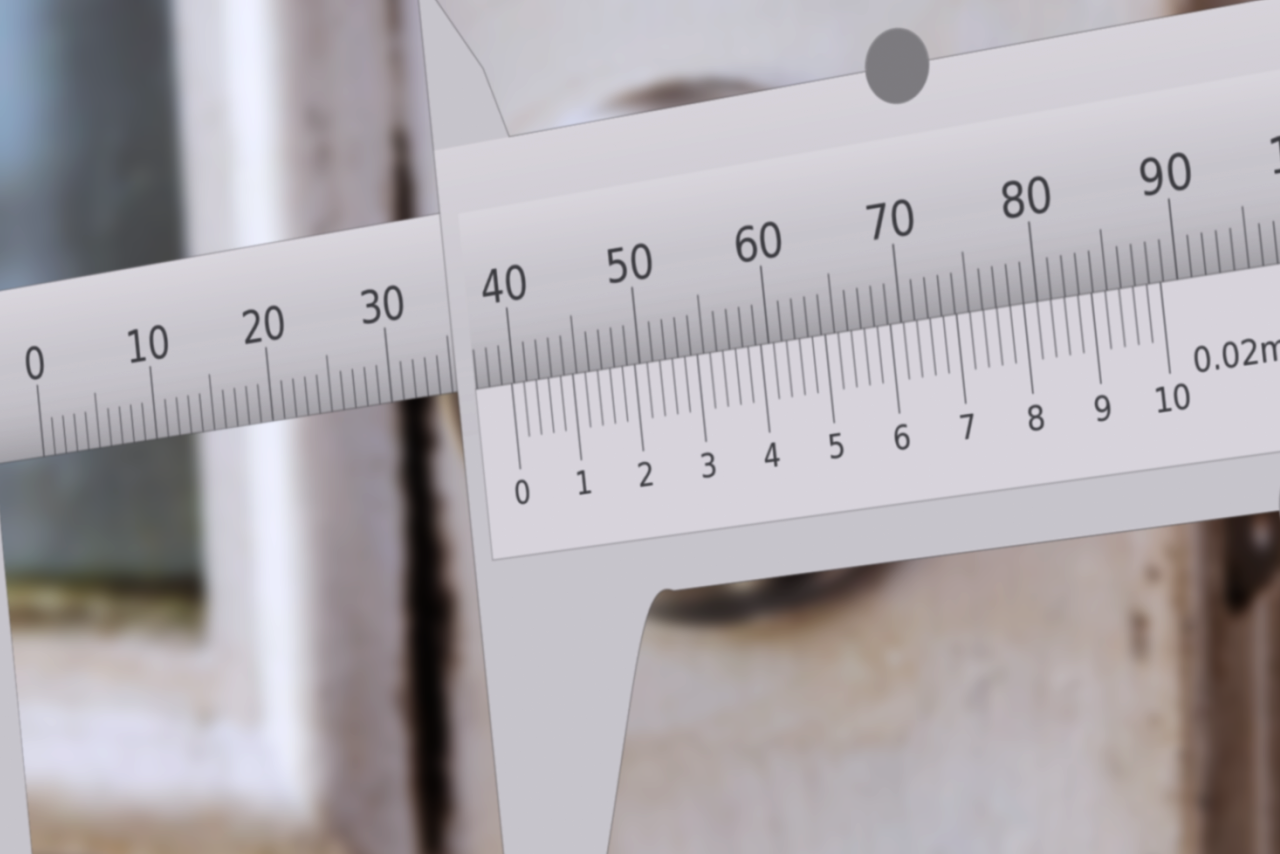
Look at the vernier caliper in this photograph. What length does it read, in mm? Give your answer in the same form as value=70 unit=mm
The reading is value=39.8 unit=mm
